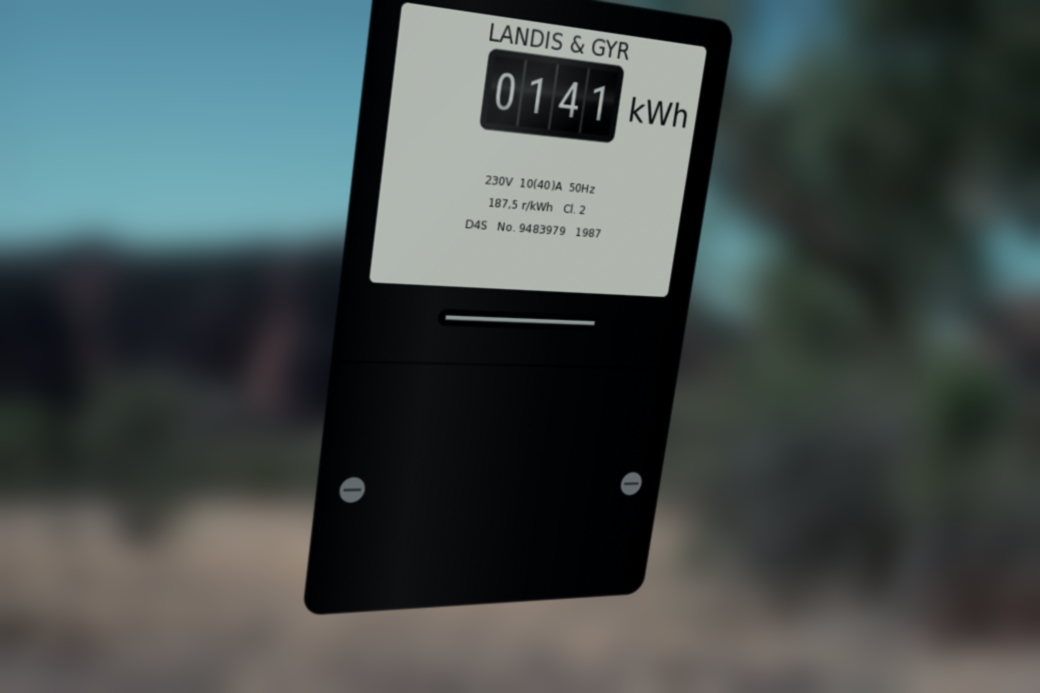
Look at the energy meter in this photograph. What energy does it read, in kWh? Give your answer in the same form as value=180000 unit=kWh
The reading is value=141 unit=kWh
